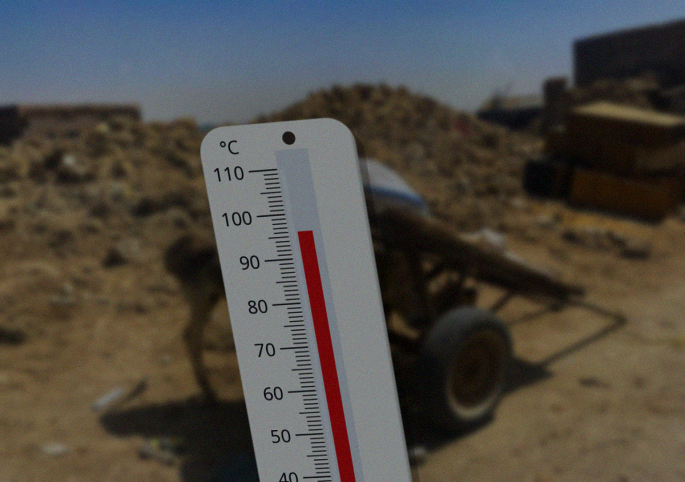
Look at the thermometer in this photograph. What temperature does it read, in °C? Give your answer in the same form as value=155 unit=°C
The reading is value=96 unit=°C
